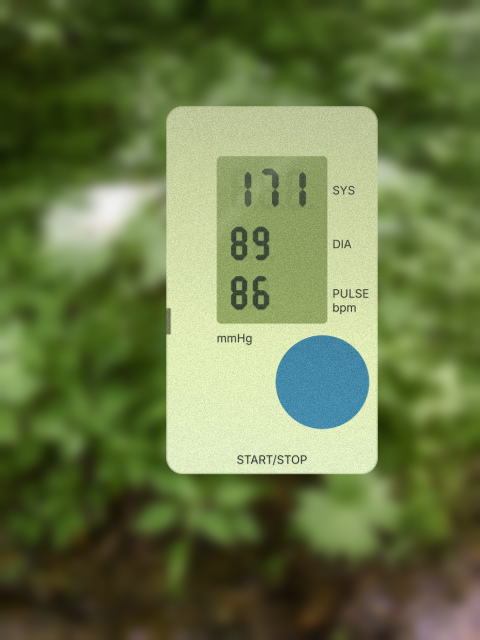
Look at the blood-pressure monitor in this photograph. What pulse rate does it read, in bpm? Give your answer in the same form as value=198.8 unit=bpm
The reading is value=86 unit=bpm
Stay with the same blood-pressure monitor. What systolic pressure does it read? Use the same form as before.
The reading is value=171 unit=mmHg
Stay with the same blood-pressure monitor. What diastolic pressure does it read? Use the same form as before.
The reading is value=89 unit=mmHg
